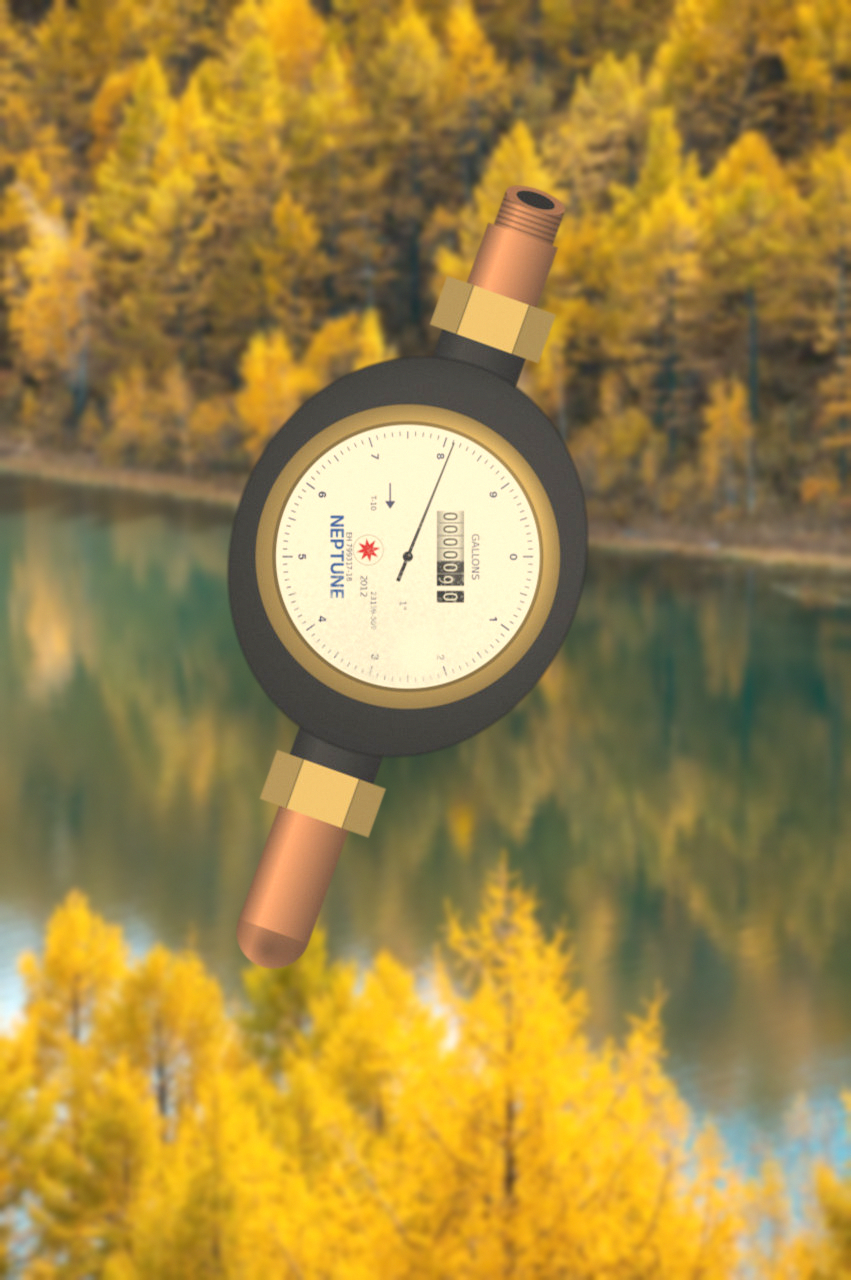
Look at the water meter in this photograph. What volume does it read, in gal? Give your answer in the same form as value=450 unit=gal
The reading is value=88.1 unit=gal
